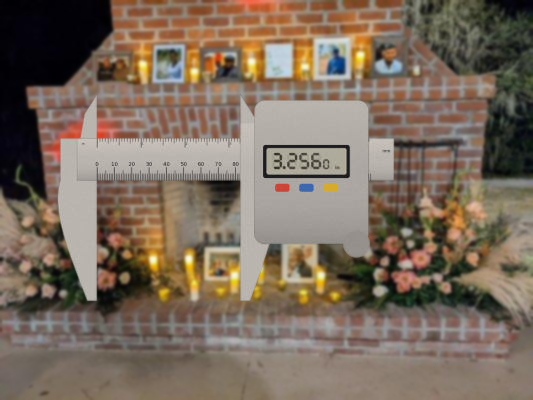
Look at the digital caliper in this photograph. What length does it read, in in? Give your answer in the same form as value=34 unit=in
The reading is value=3.2560 unit=in
